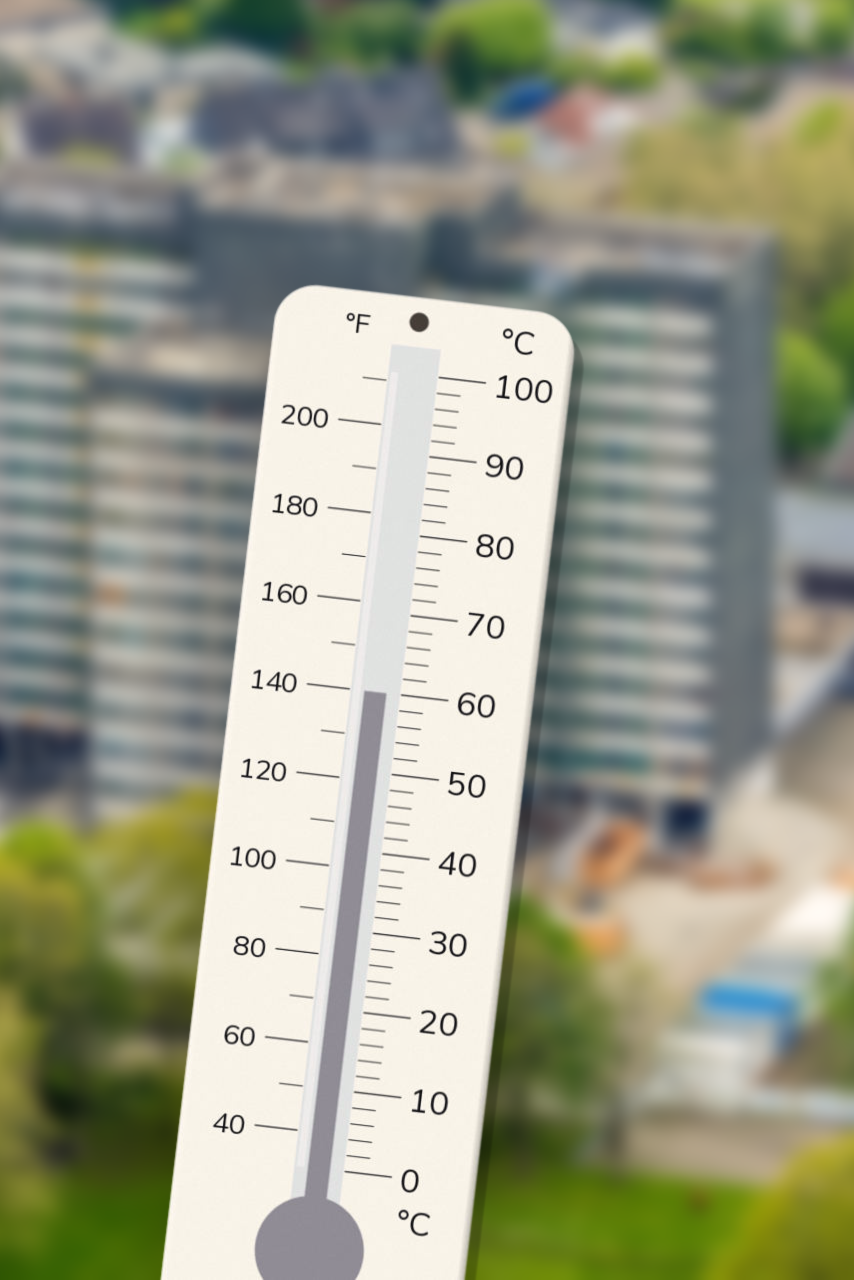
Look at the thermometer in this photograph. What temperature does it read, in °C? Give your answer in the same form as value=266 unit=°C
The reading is value=60 unit=°C
